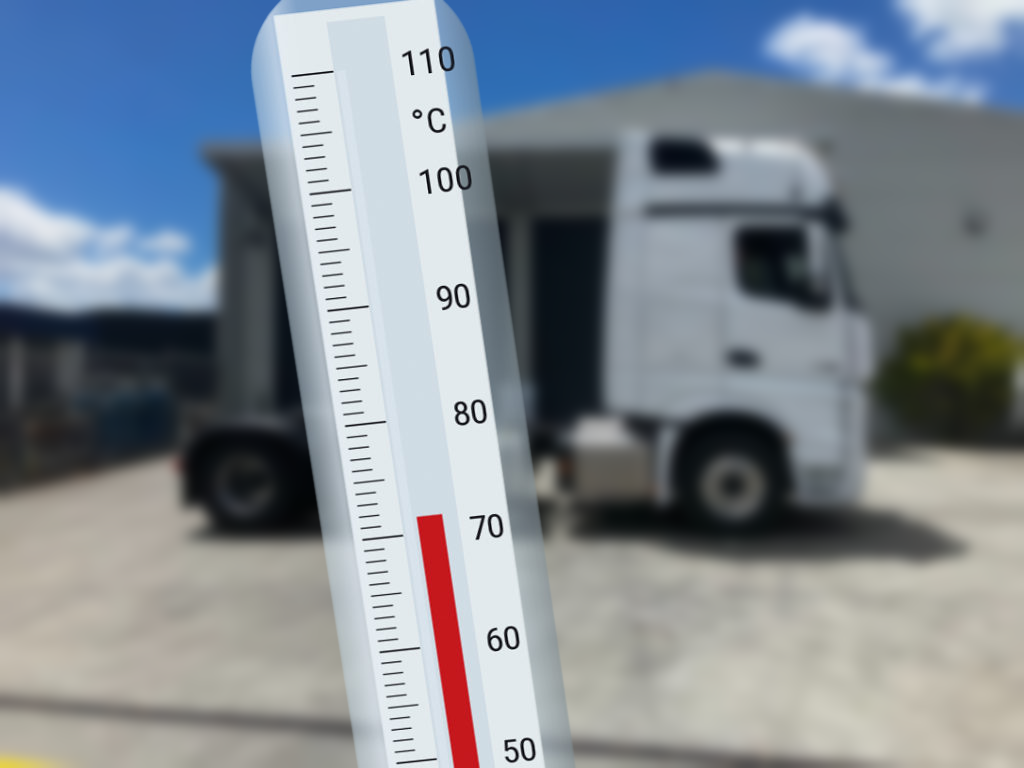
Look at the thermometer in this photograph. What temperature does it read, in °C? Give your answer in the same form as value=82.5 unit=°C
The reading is value=71.5 unit=°C
